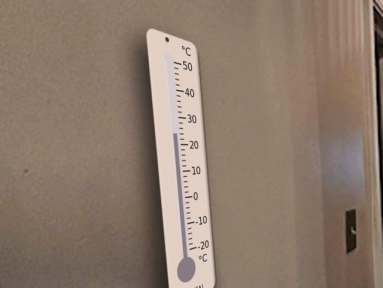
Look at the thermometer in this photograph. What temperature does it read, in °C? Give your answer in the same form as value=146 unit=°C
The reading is value=24 unit=°C
